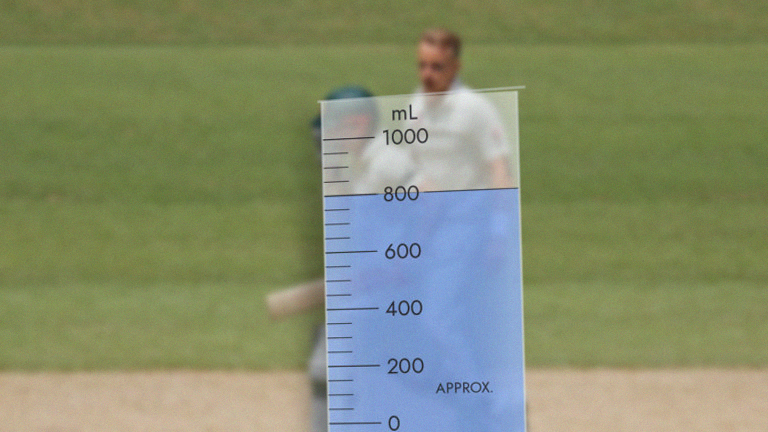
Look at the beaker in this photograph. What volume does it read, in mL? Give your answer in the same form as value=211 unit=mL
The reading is value=800 unit=mL
